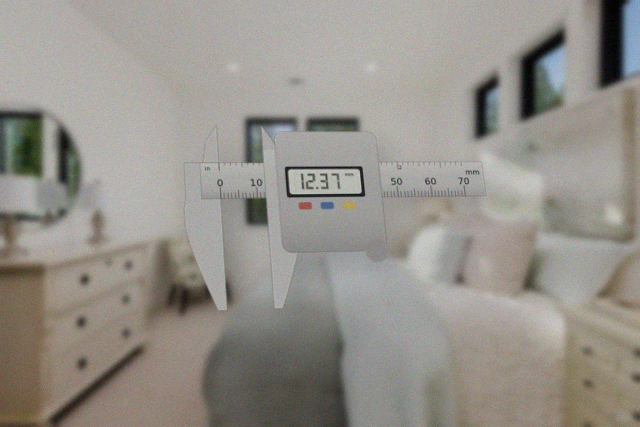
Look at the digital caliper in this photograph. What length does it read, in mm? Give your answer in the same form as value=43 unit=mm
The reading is value=12.37 unit=mm
